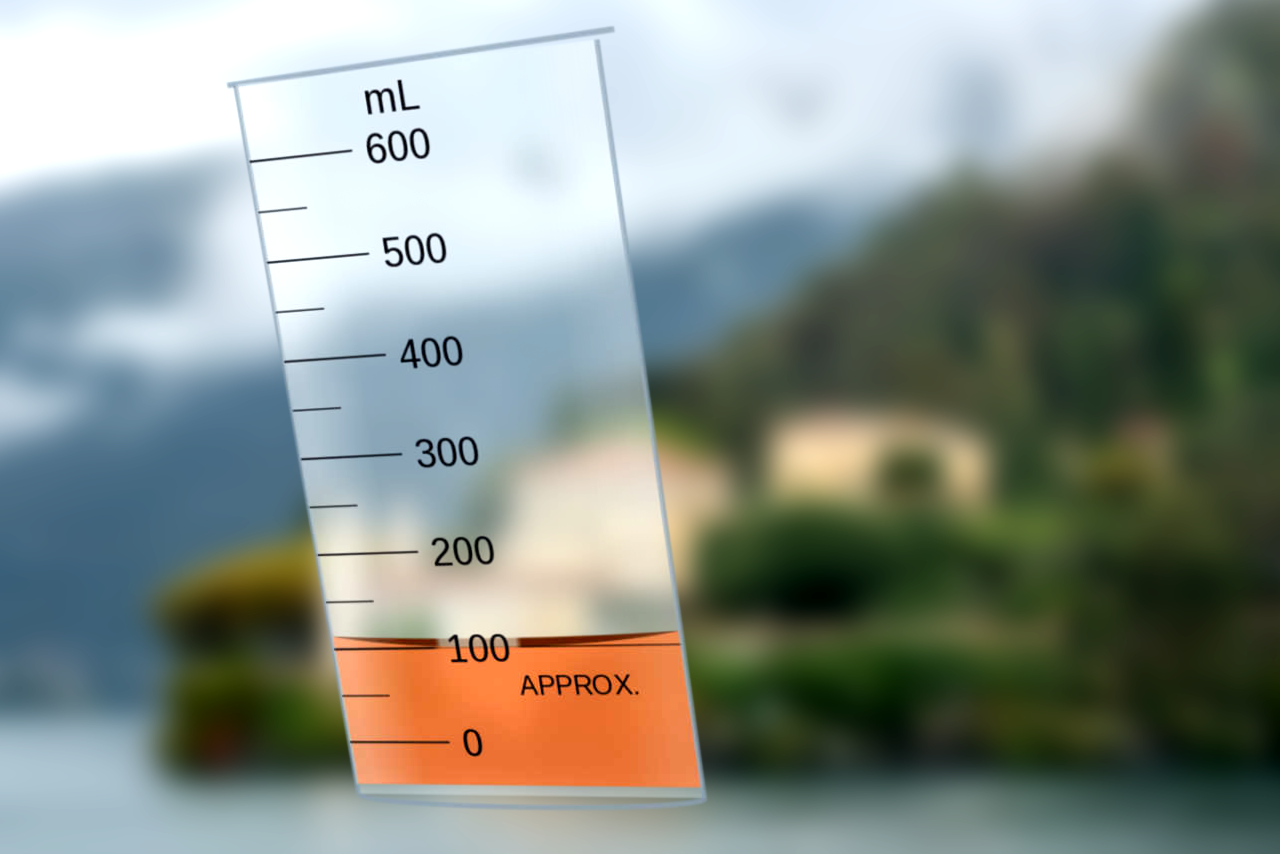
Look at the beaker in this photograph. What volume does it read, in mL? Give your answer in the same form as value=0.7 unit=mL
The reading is value=100 unit=mL
